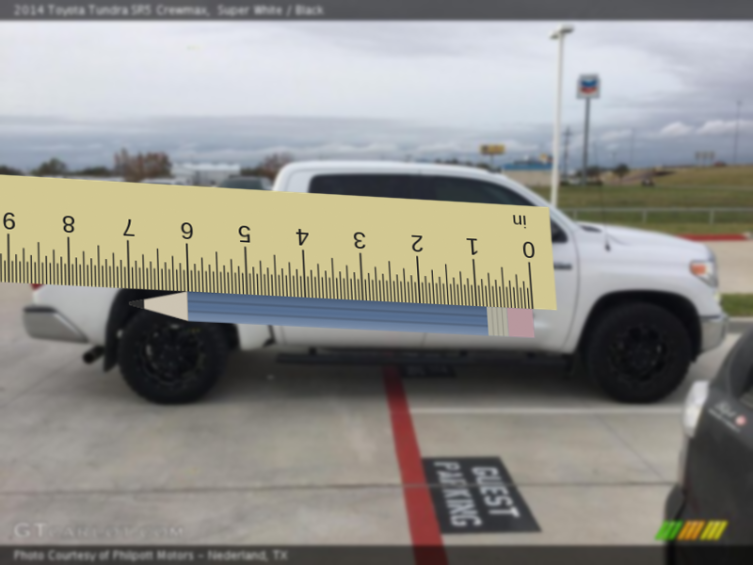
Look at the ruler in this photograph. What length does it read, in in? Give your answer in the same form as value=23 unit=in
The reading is value=7 unit=in
